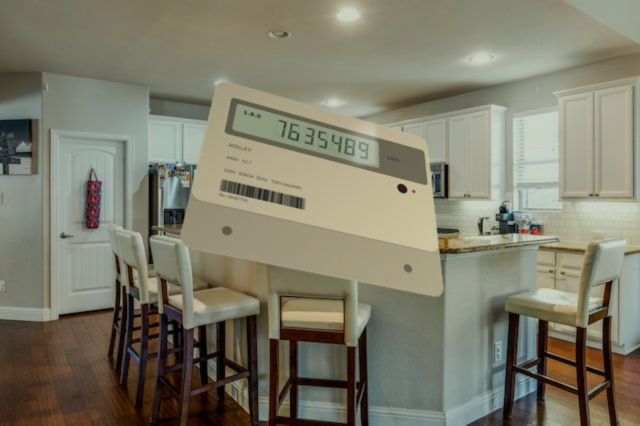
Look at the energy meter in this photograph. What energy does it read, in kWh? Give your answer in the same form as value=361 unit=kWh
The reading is value=7635489 unit=kWh
